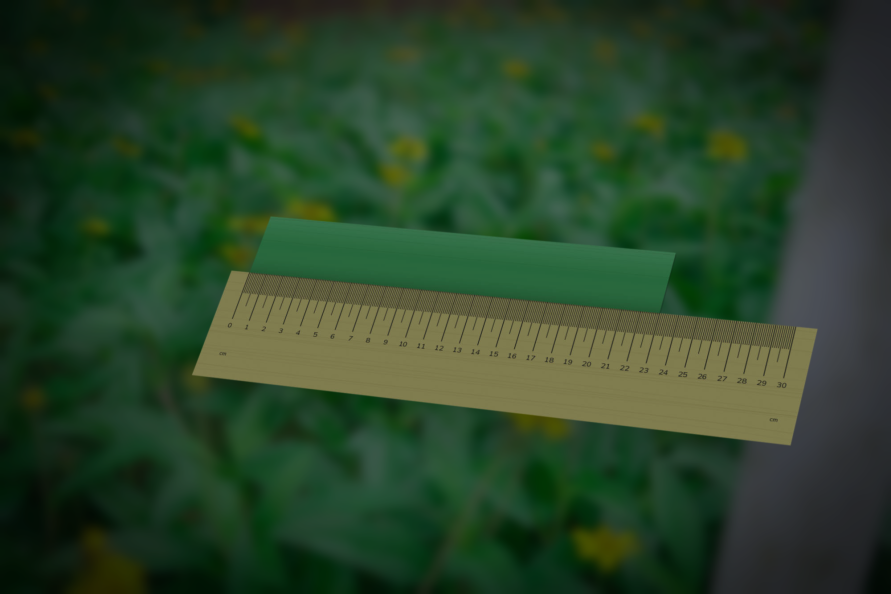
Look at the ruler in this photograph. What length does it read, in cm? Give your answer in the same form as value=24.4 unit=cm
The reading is value=23 unit=cm
